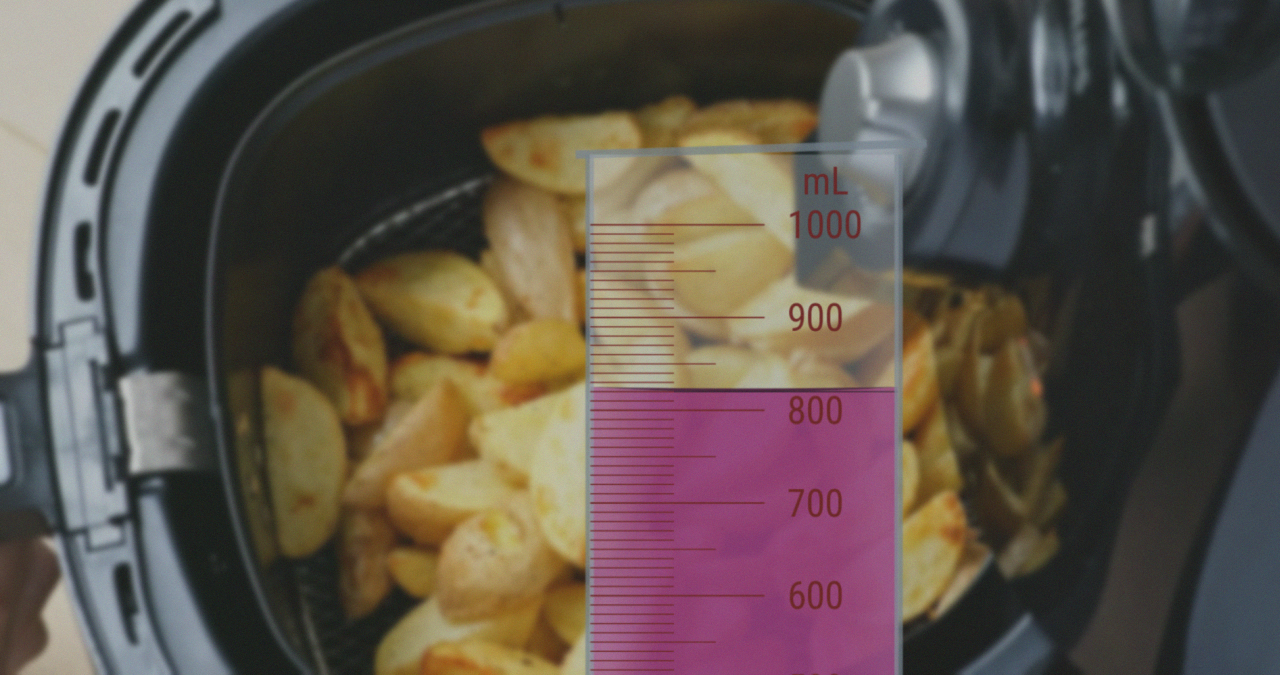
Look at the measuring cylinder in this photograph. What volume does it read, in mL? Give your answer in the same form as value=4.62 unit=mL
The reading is value=820 unit=mL
